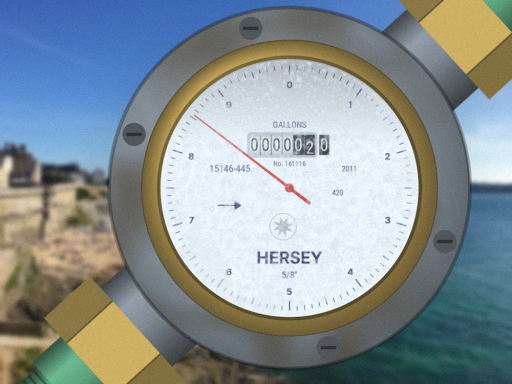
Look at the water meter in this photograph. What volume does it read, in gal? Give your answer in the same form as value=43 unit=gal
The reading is value=18.5 unit=gal
